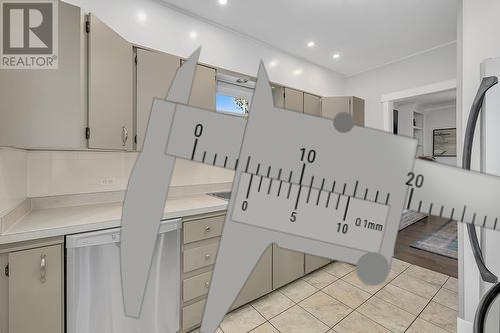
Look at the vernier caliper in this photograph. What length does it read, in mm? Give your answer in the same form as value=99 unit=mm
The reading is value=5.6 unit=mm
